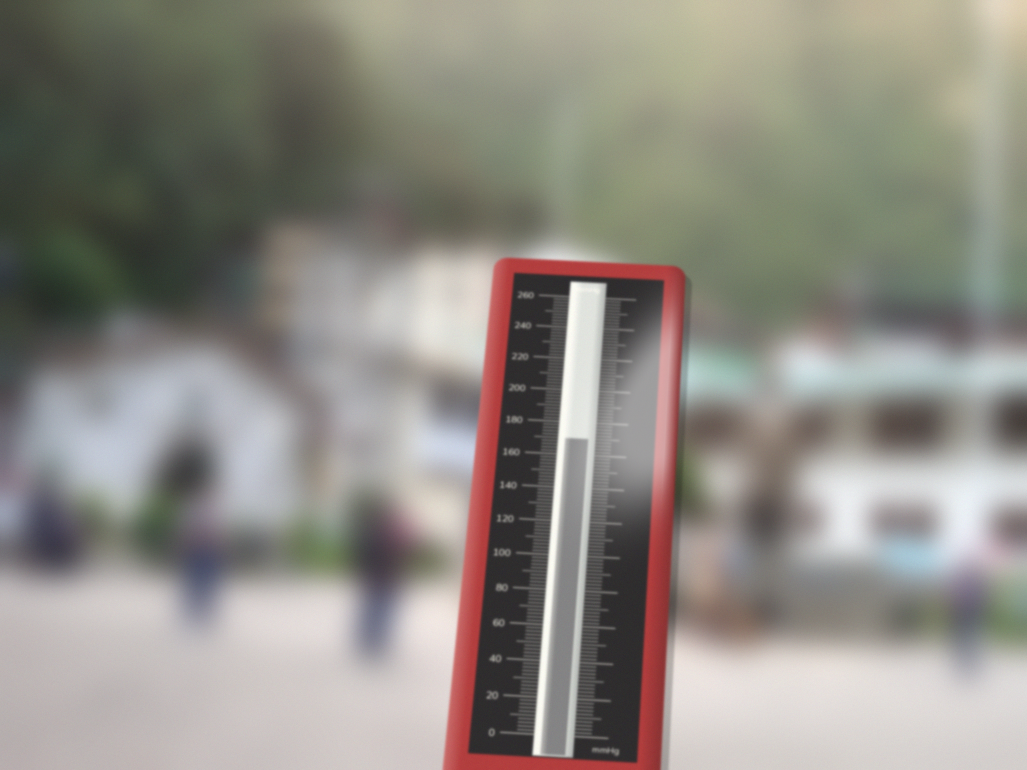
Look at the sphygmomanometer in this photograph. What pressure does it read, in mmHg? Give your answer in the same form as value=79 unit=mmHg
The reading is value=170 unit=mmHg
